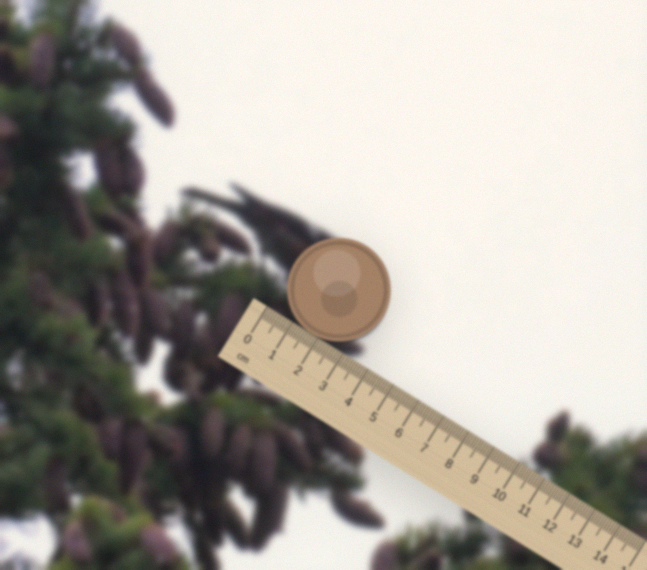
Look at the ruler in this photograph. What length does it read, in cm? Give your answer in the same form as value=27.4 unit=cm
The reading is value=3.5 unit=cm
